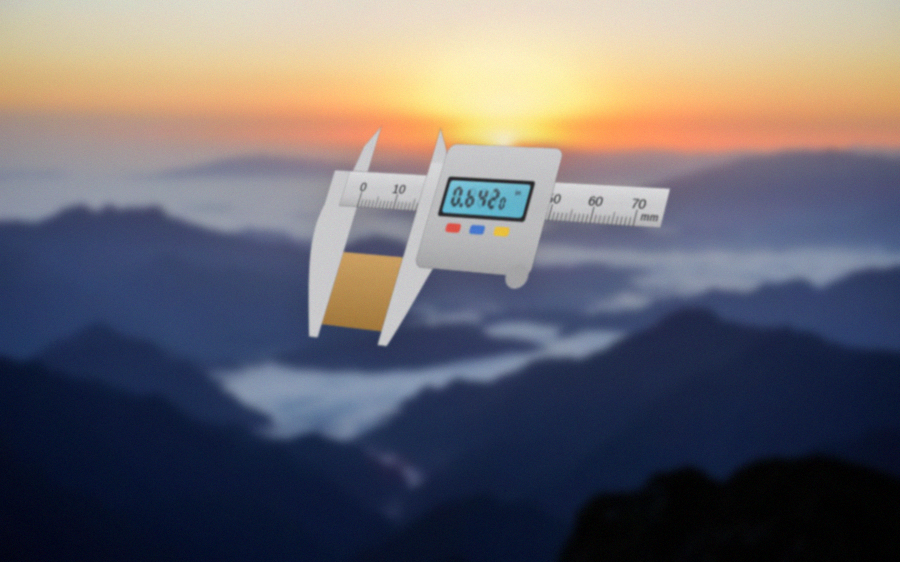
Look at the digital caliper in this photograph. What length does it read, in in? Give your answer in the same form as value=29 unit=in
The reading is value=0.6420 unit=in
